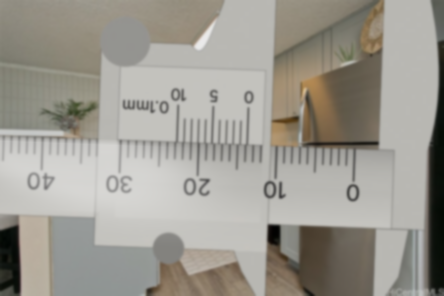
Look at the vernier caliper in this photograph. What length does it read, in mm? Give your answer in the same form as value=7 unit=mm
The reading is value=13.8 unit=mm
